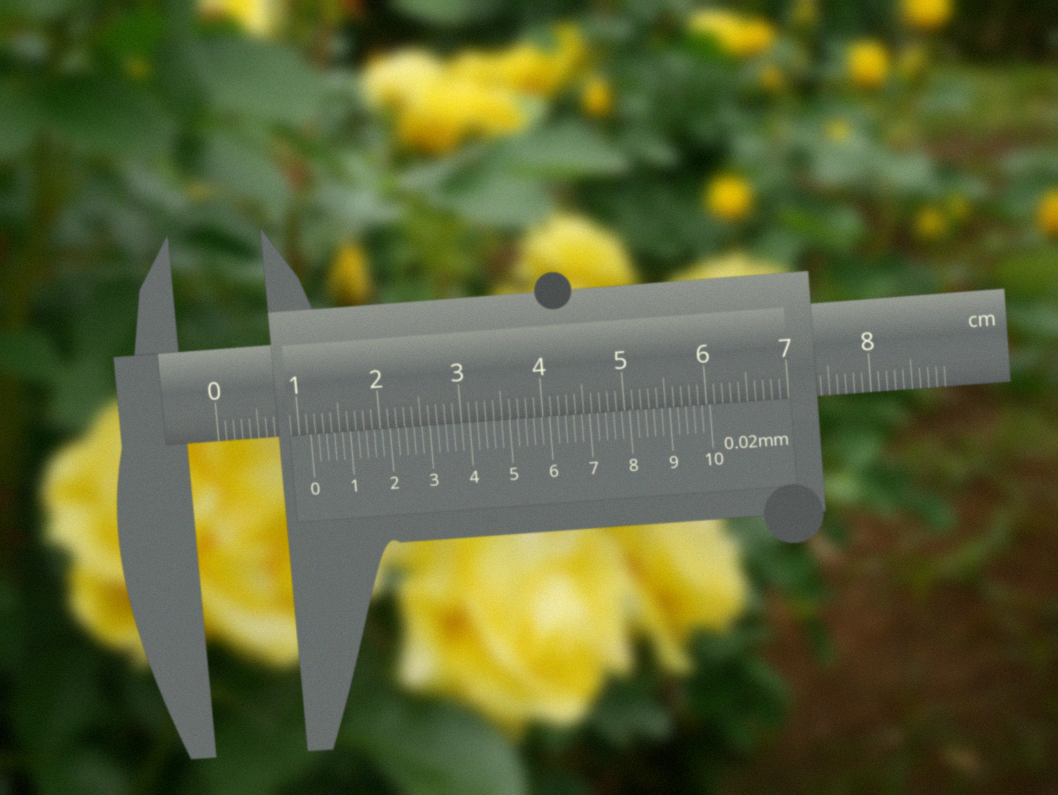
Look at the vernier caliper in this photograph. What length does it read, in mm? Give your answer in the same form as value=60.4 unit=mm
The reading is value=11.4 unit=mm
